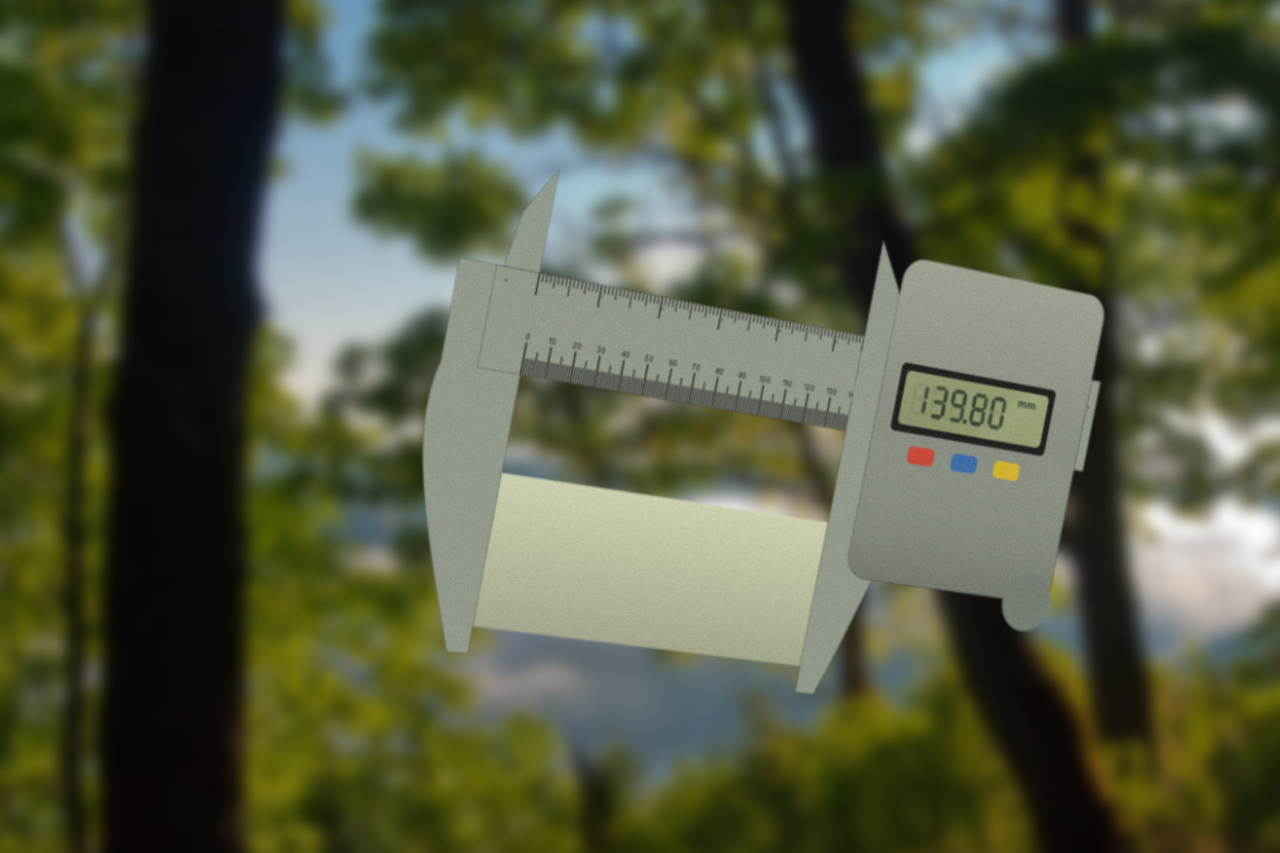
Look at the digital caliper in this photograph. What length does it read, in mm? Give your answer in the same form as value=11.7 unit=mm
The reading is value=139.80 unit=mm
